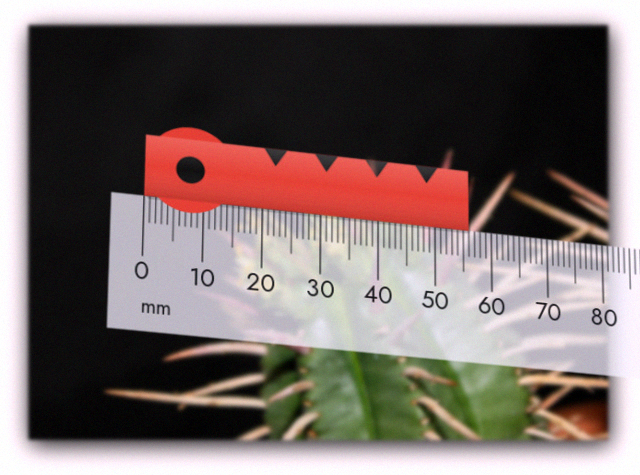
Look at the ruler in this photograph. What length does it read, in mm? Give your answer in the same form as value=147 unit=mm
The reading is value=56 unit=mm
